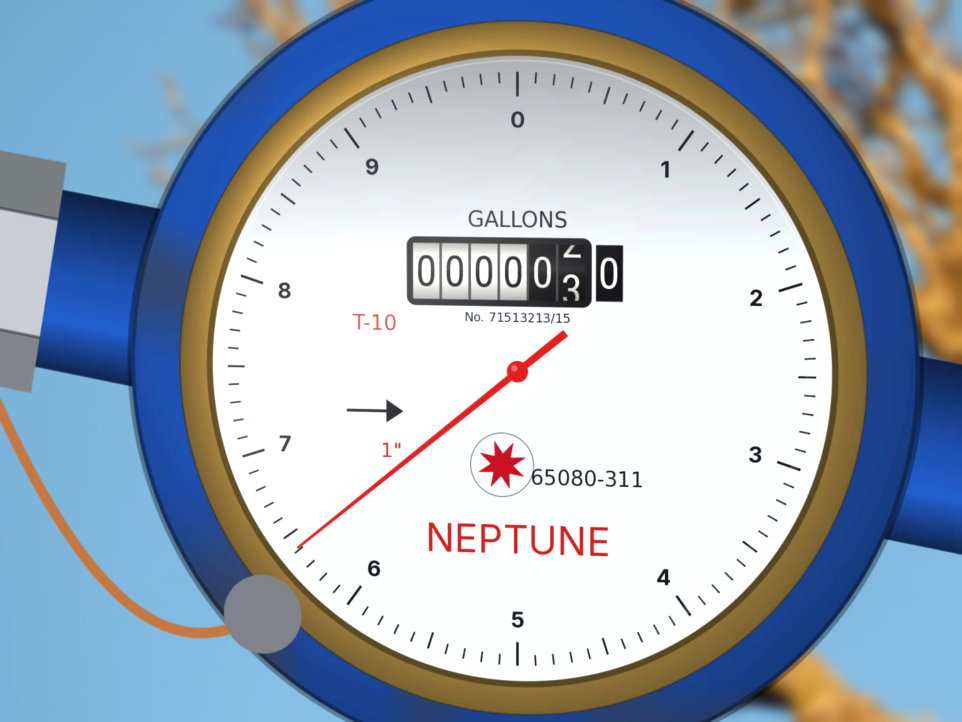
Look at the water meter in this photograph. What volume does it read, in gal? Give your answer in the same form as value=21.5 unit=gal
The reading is value=26.4 unit=gal
